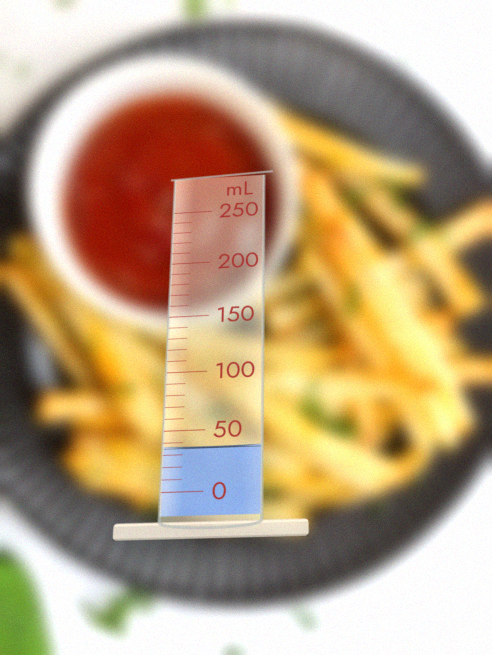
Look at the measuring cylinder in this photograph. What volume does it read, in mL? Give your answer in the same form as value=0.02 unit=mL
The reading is value=35 unit=mL
